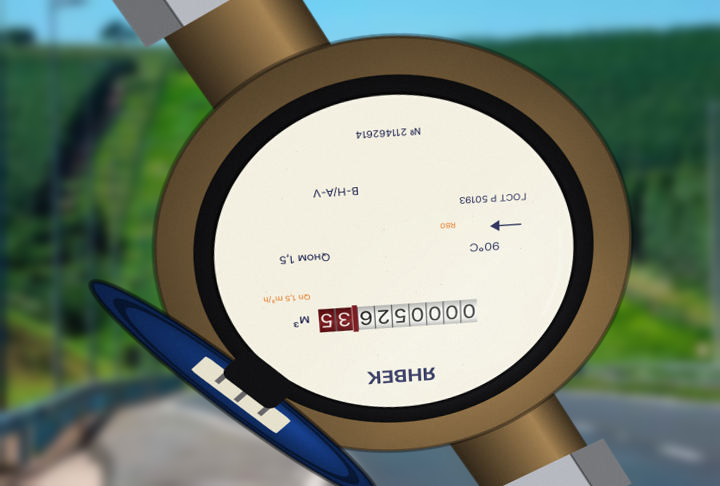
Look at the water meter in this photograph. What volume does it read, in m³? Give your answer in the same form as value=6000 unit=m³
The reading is value=526.35 unit=m³
